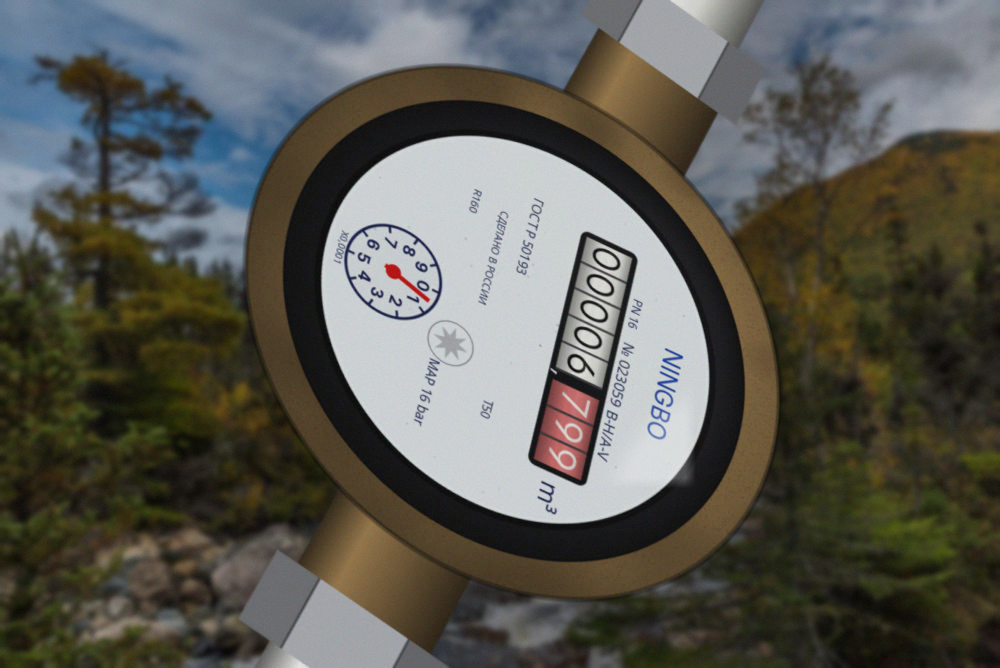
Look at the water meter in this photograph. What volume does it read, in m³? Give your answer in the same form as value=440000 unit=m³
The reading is value=6.7990 unit=m³
